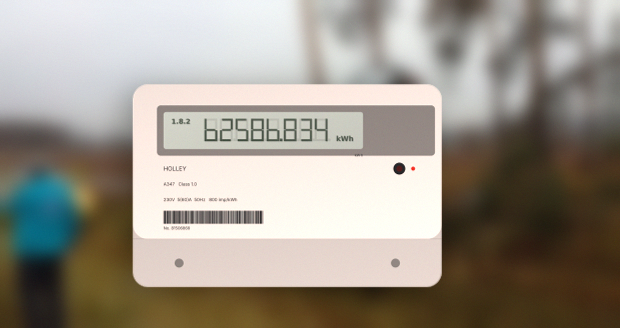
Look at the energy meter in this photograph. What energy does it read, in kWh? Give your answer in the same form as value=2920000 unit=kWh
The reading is value=62586.834 unit=kWh
